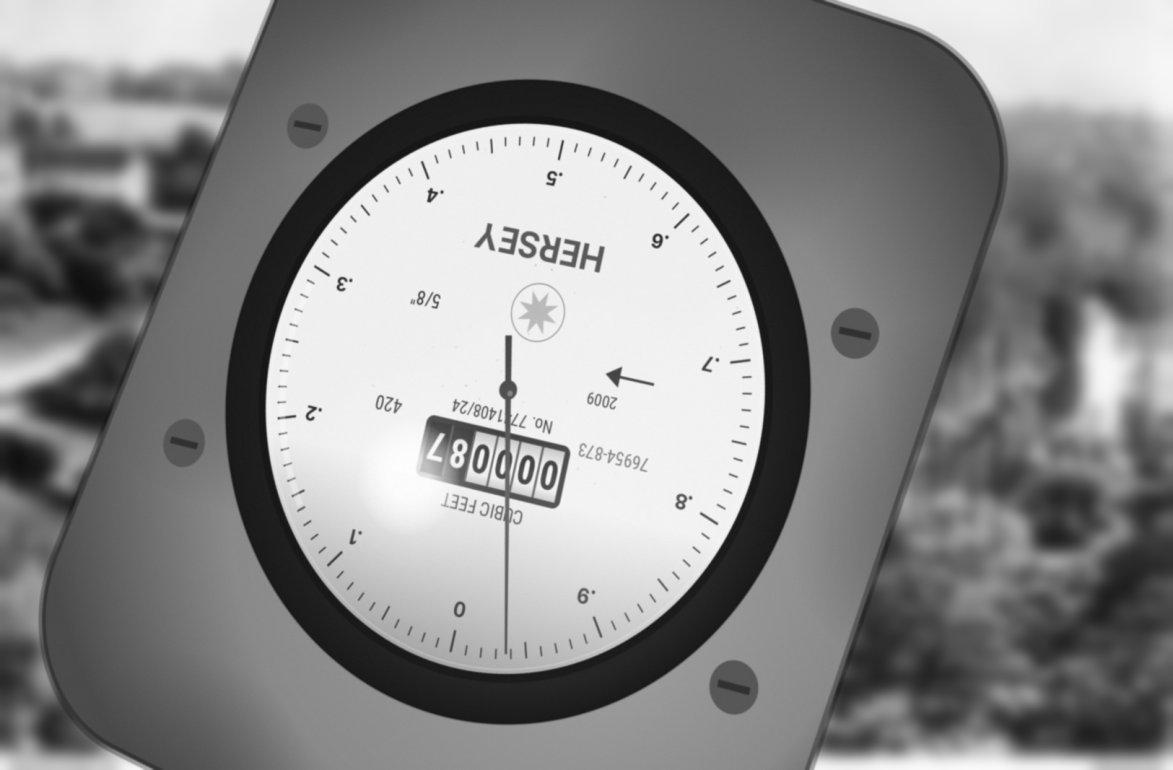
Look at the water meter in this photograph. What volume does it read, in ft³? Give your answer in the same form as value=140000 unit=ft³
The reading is value=86.96 unit=ft³
